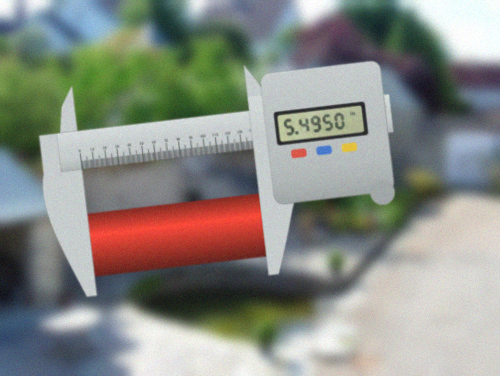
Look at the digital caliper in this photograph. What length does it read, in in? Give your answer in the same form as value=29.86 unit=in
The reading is value=5.4950 unit=in
